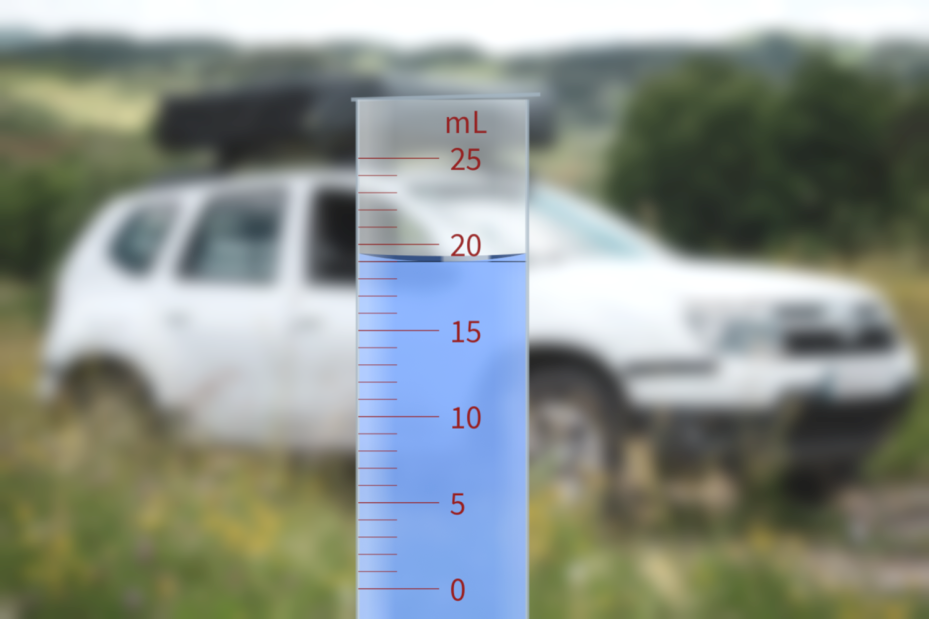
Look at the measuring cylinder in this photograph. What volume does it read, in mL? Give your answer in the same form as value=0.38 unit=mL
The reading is value=19 unit=mL
